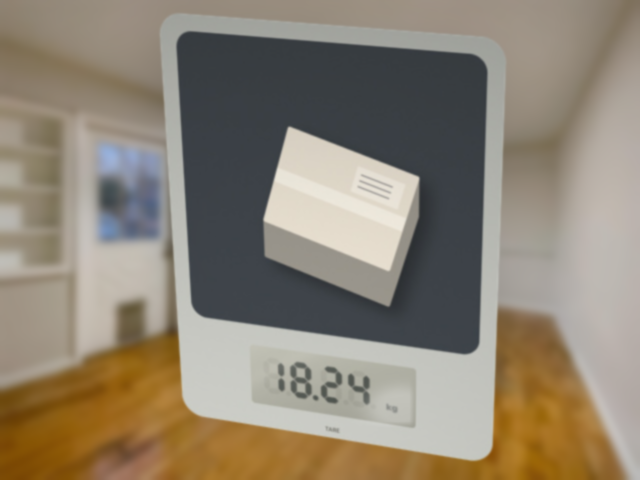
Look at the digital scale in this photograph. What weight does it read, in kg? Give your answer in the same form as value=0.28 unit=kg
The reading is value=18.24 unit=kg
